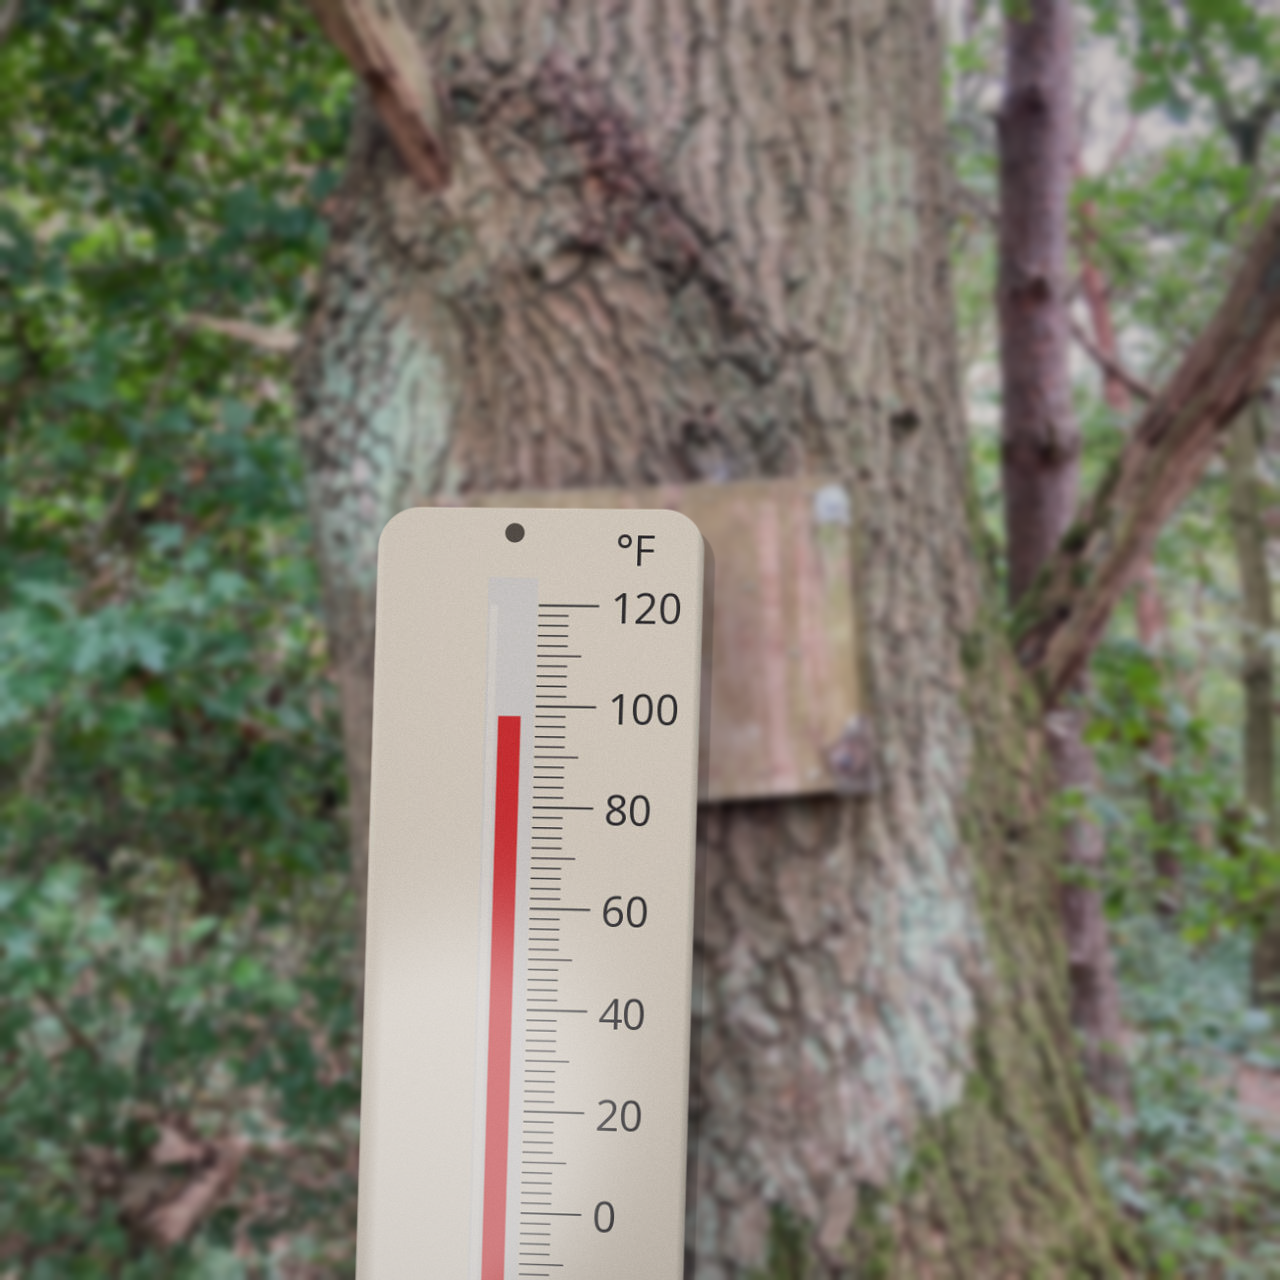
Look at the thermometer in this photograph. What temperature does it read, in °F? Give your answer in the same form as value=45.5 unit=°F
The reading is value=98 unit=°F
